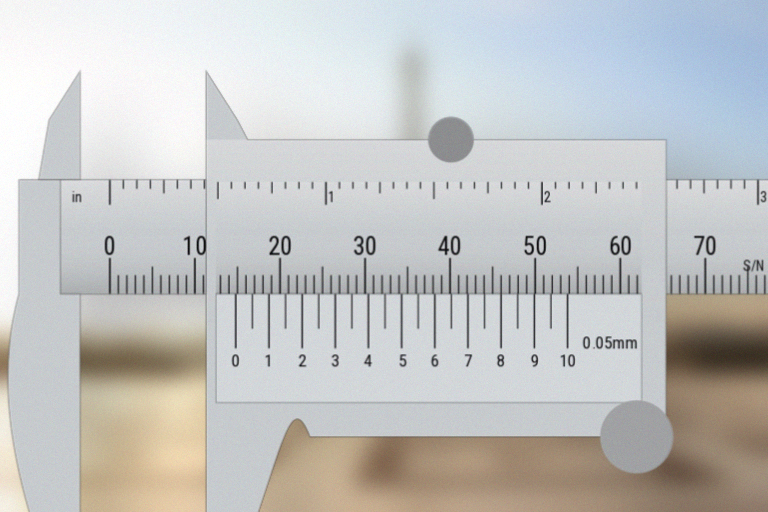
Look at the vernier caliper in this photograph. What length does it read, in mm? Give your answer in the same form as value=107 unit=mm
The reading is value=14.8 unit=mm
